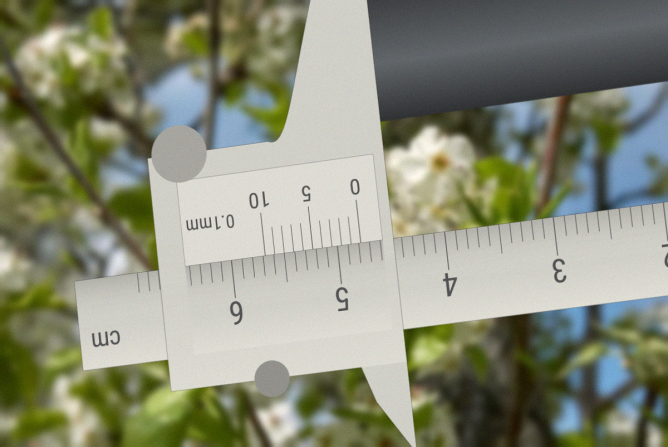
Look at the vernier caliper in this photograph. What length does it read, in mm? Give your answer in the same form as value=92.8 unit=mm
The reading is value=47.8 unit=mm
